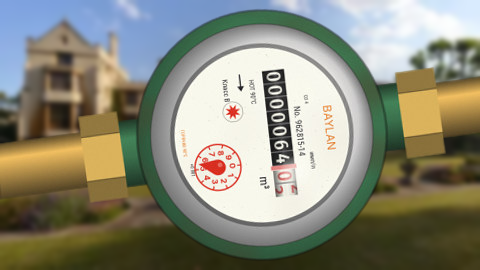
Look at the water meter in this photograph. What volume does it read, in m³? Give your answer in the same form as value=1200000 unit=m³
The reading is value=64.025 unit=m³
